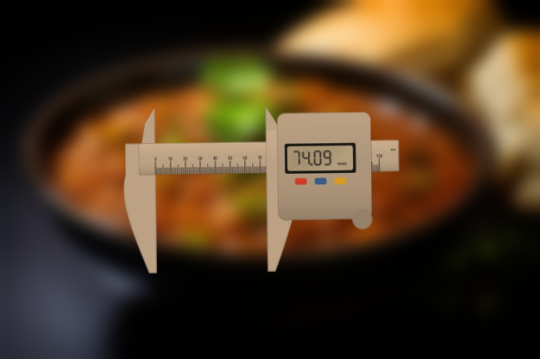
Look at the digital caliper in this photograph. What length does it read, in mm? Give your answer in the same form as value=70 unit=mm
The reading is value=74.09 unit=mm
